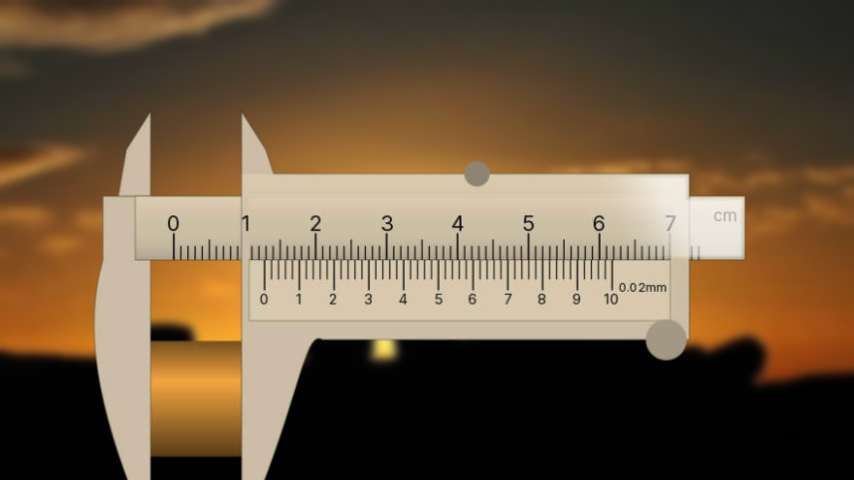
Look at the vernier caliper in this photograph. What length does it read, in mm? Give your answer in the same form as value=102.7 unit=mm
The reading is value=12.8 unit=mm
